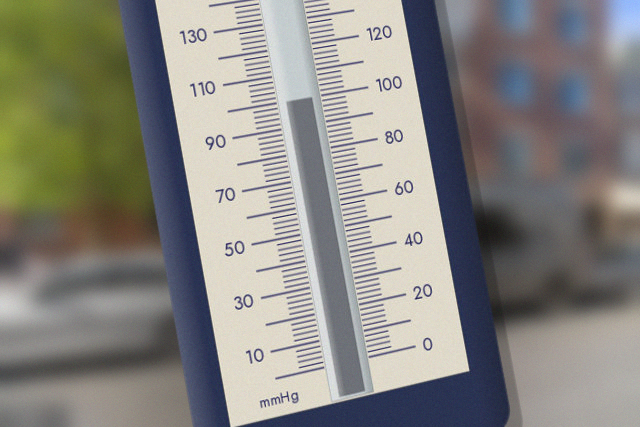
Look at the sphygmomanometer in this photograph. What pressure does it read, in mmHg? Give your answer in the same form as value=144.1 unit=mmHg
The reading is value=100 unit=mmHg
